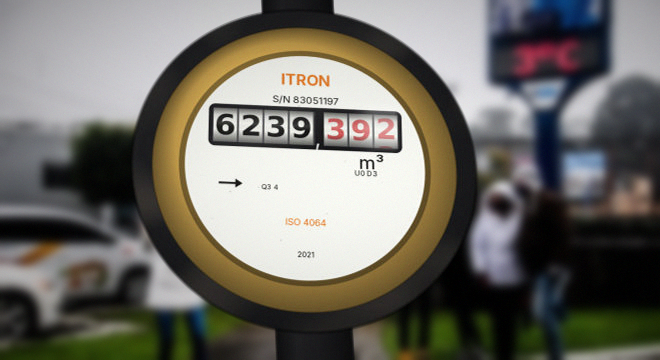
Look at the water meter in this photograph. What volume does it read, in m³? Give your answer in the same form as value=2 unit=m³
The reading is value=6239.392 unit=m³
